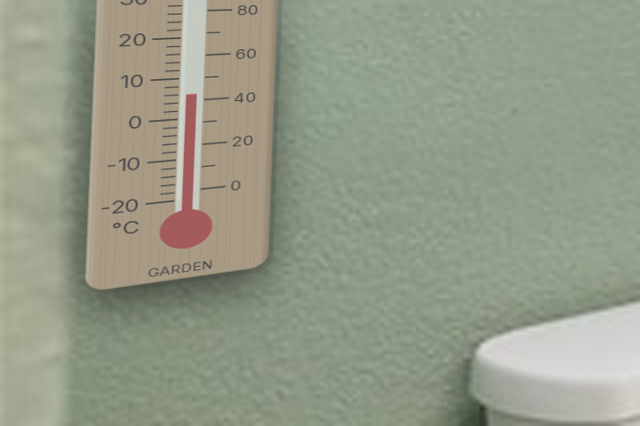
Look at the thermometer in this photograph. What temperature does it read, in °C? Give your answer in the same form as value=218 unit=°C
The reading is value=6 unit=°C
